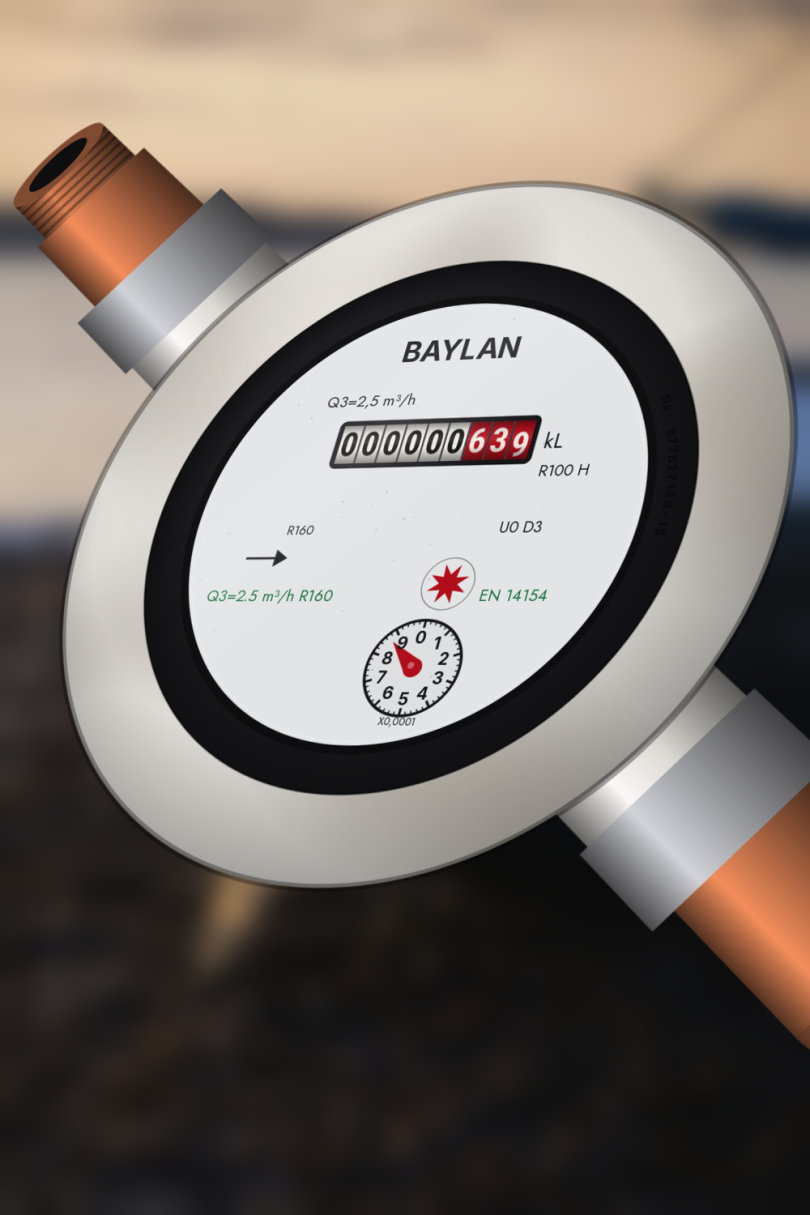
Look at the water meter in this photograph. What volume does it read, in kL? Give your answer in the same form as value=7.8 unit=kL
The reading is value=0.6388 unit=kL
